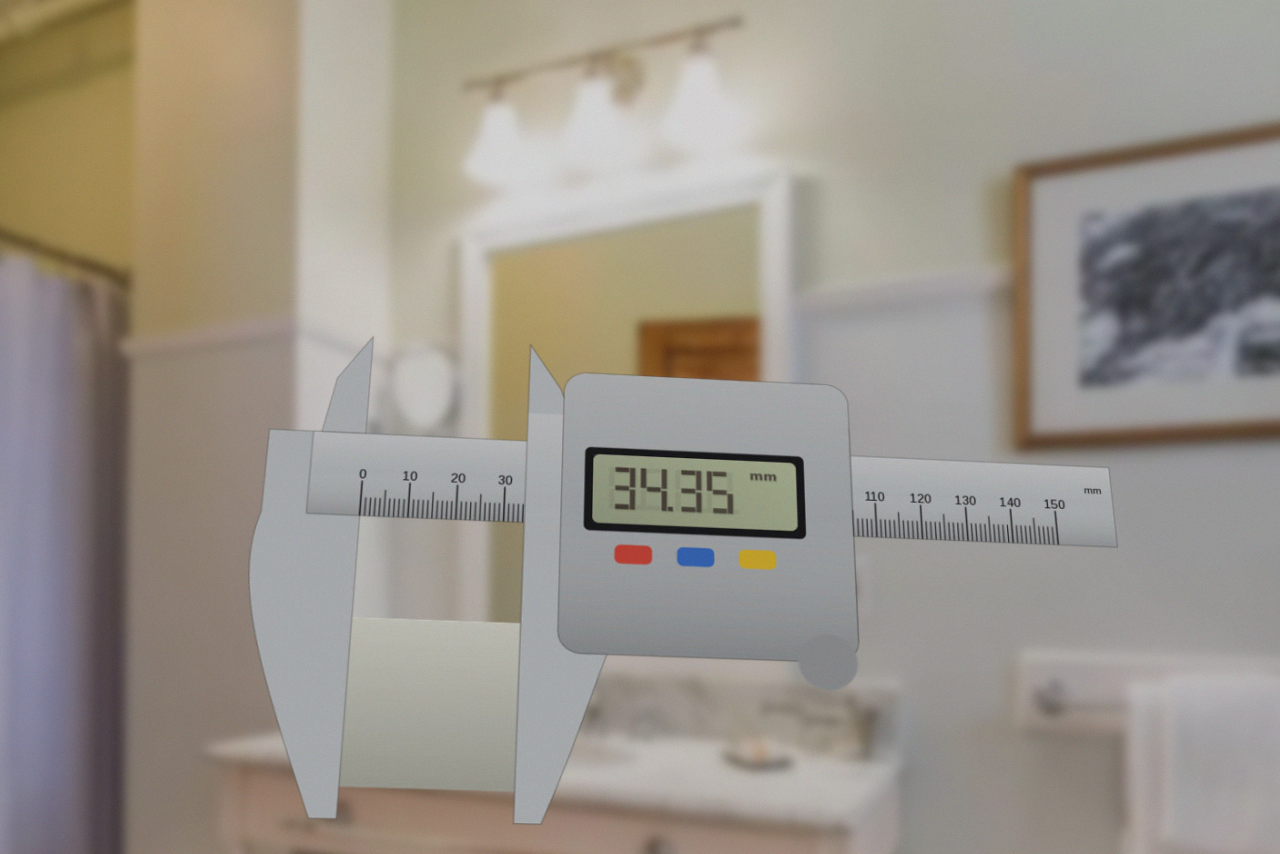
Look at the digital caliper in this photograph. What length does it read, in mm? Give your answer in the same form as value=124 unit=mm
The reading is value=34.35 unit=mm
